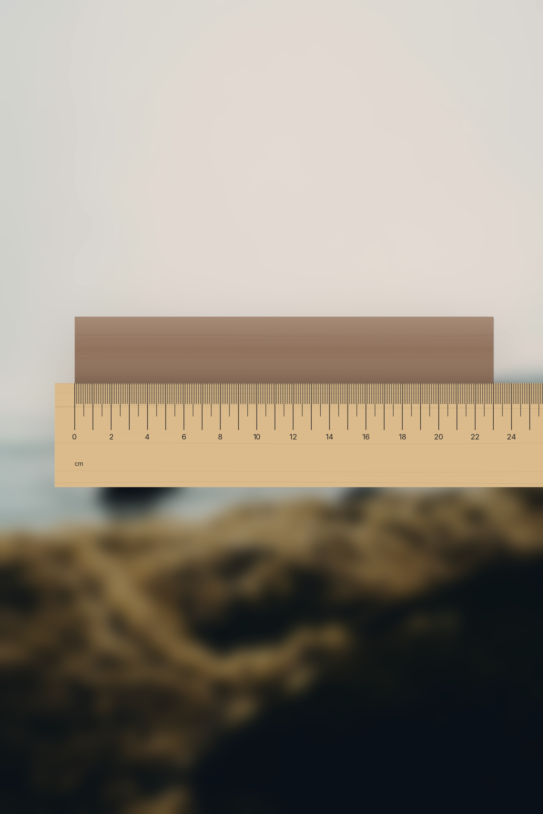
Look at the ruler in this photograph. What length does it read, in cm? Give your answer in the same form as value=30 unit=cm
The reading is value=23 unit=cm
